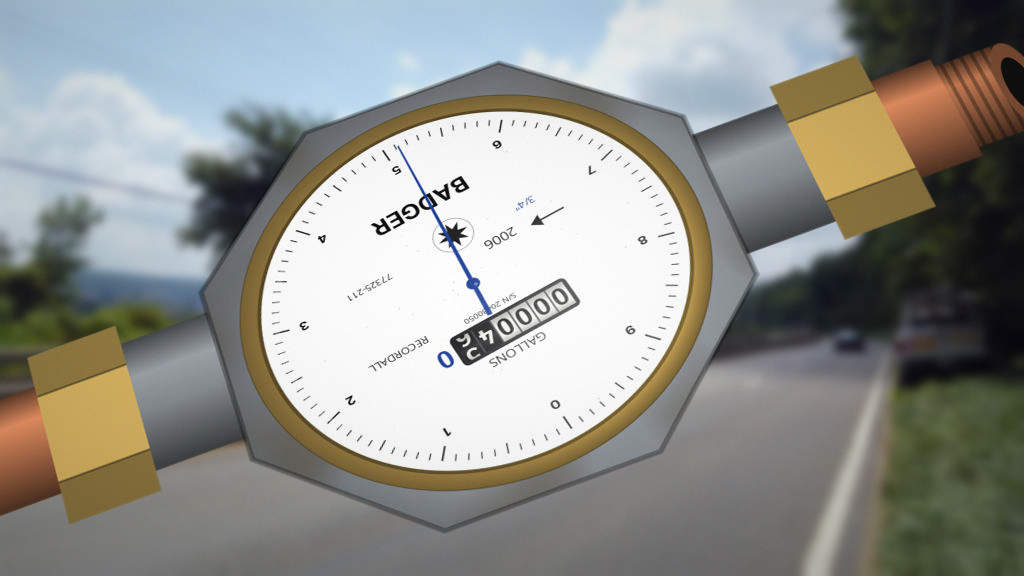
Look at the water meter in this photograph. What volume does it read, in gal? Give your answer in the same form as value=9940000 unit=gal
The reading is value=455.1 unit=gal
